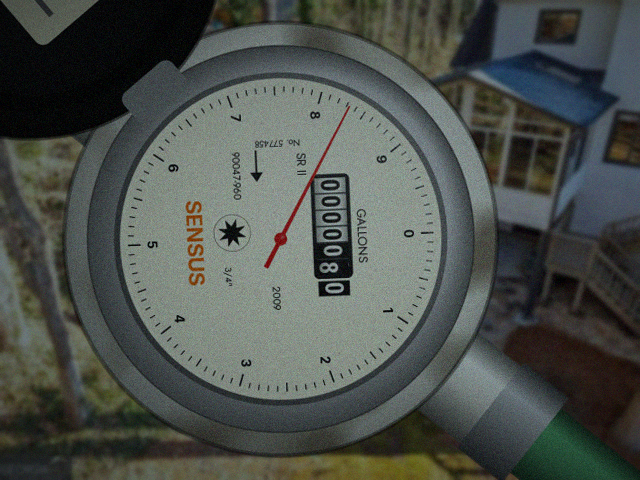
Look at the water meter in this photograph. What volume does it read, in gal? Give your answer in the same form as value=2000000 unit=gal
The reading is value=78.3 unit=gal
